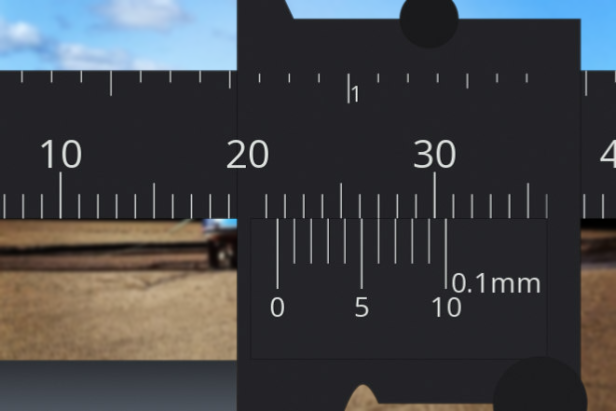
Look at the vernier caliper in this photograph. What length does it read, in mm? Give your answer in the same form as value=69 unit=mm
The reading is value=21.6 unit=mm
